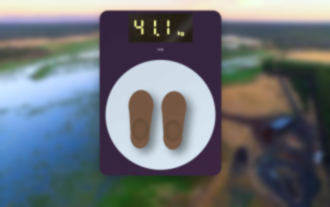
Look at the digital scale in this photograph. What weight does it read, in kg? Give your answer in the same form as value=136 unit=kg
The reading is value=41.1 unit=kg
